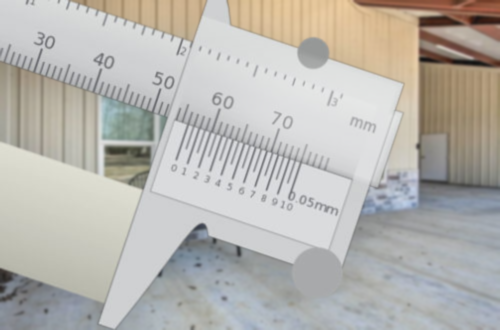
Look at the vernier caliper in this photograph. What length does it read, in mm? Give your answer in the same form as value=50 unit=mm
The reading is value=56.0 unit=mm
